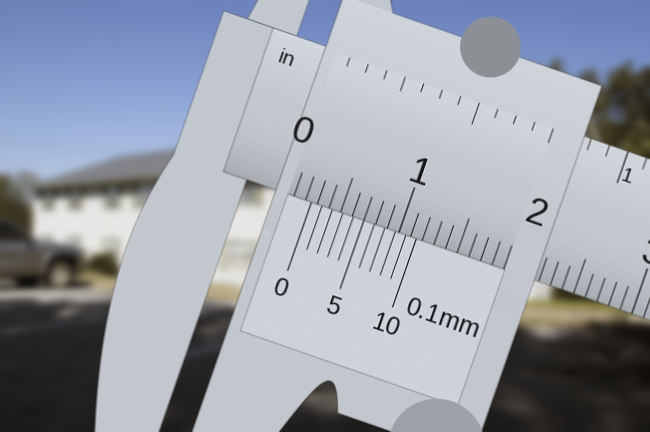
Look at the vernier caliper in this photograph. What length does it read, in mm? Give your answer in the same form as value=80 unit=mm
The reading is value=2.5 unit=mm
